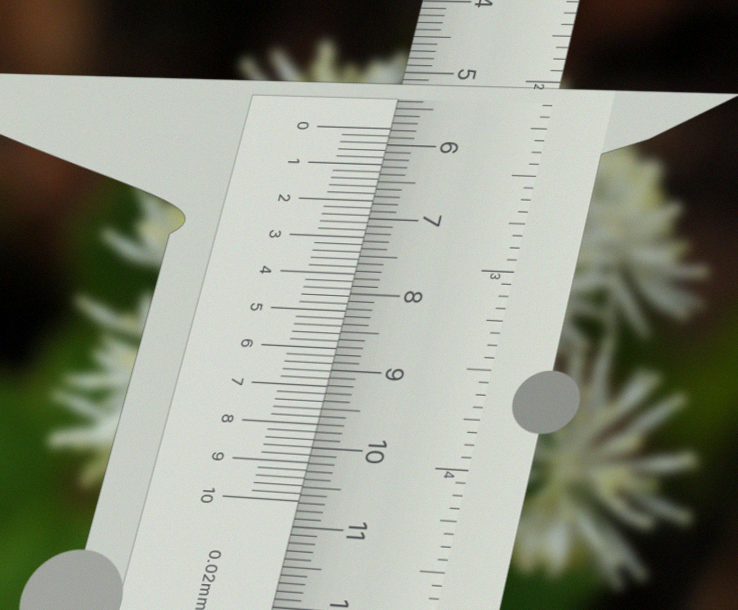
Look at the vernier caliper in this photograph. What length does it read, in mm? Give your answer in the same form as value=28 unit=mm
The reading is value=57.8 unit=mm
